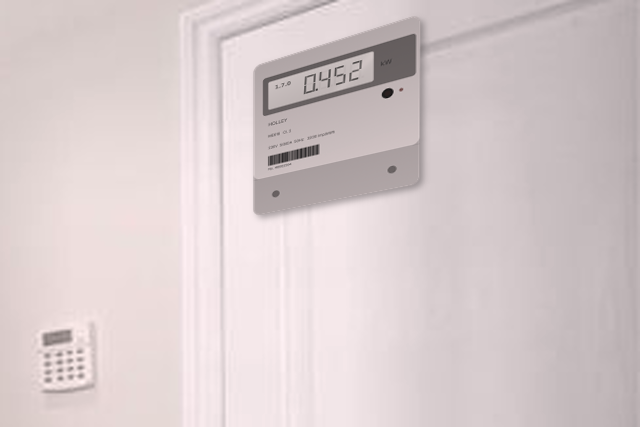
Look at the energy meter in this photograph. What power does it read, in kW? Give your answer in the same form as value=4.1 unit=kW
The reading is value=0.452 unit=kW
